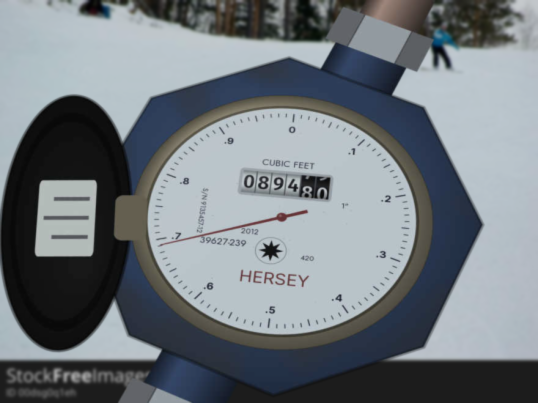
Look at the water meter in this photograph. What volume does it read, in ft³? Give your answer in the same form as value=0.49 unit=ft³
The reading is value=89479.69 unit=ft³
